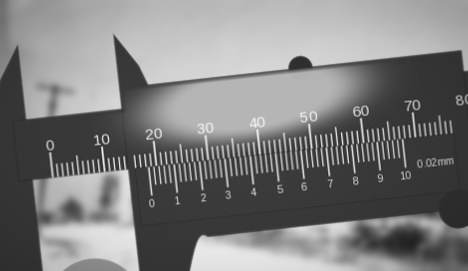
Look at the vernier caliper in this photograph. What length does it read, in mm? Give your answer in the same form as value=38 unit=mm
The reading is value=18.5 unit=mm
